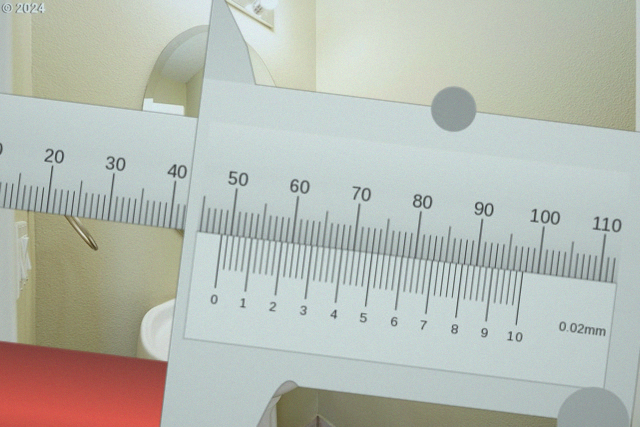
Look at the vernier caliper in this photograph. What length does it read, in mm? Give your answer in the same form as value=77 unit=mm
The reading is value=48.5 unit=mm
